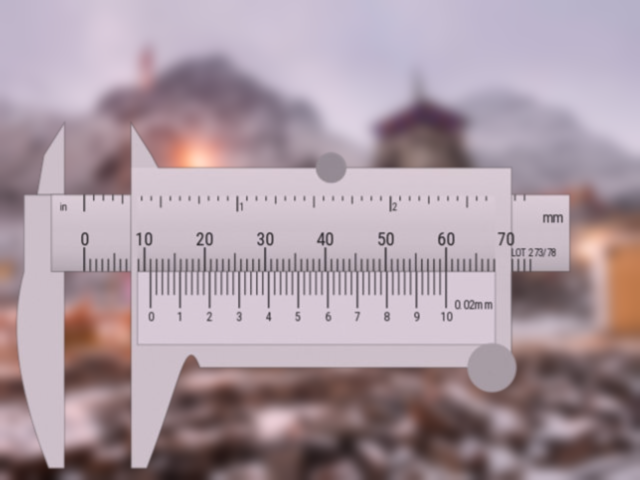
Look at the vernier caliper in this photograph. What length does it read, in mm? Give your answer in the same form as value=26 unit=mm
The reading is value=11.0 unit=mm
